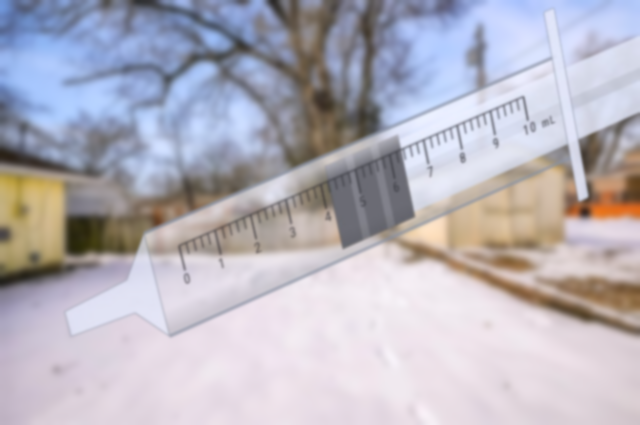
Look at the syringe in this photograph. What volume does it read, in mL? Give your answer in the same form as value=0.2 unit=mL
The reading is value=4.2 unit=mL
